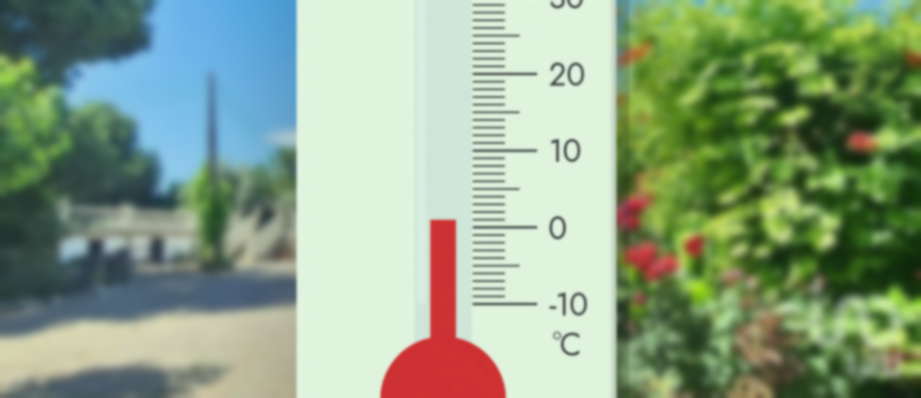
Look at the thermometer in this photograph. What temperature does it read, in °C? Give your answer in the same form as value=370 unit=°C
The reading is value=1 unit=°C
